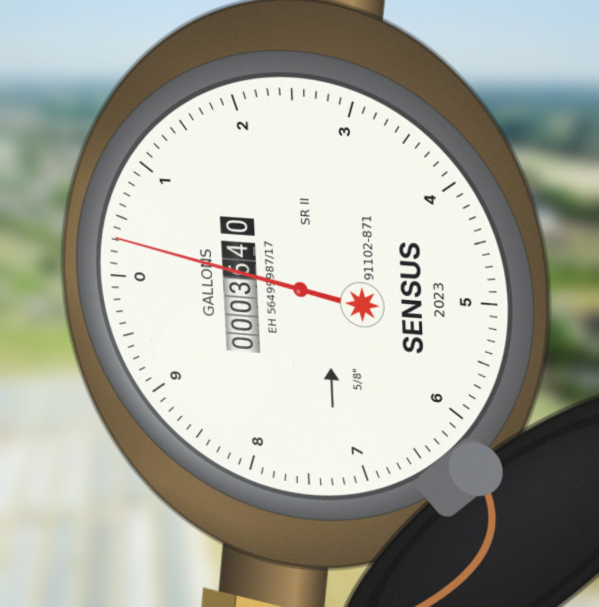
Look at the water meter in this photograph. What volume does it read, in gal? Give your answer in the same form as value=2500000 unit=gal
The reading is value=3640.3 unit=gal
